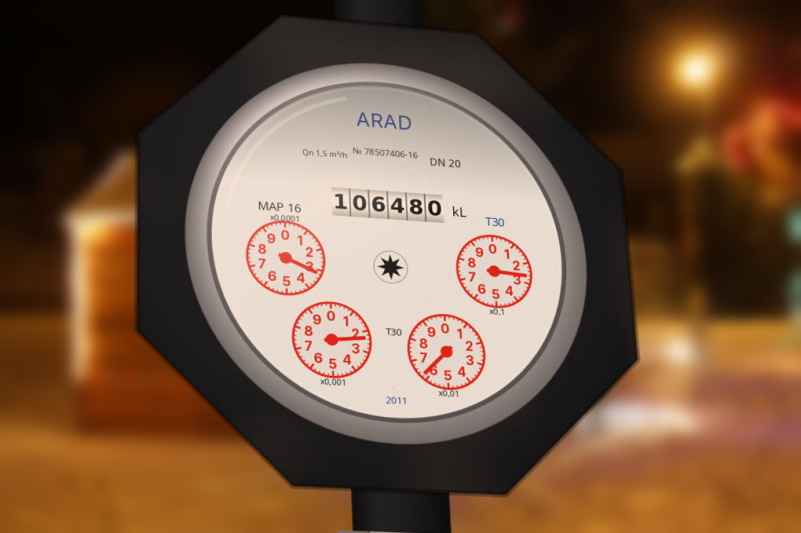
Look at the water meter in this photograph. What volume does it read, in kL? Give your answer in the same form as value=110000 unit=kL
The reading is value=106480.2623 unit=kL
